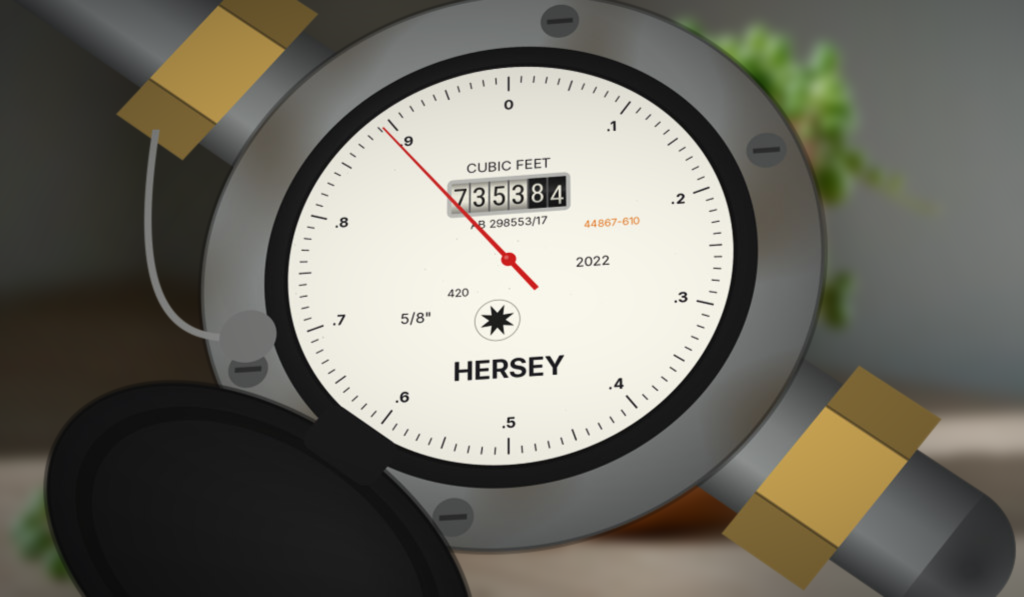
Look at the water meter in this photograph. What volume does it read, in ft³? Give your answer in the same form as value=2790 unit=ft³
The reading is value=735383.89 unit=ft³
